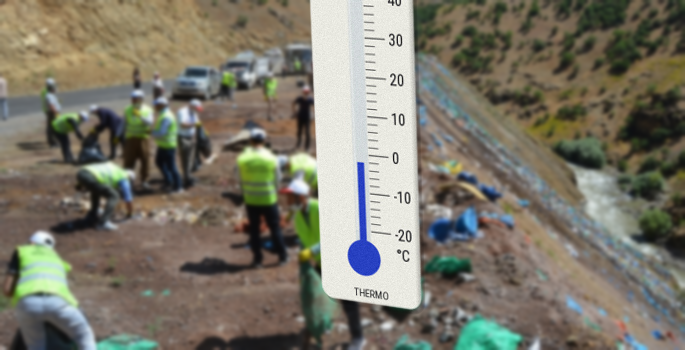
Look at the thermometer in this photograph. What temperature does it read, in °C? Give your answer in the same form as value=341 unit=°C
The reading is value=-2 unit=°C
